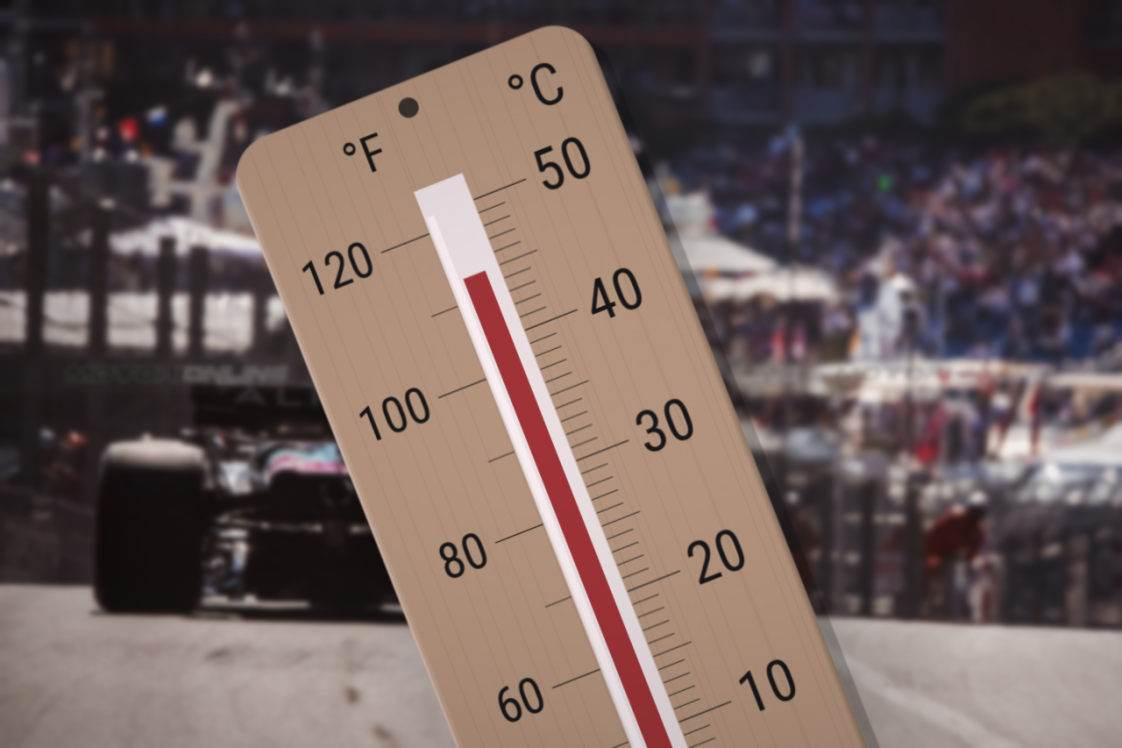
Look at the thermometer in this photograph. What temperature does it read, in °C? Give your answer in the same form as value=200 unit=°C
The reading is value=45 unit=°C
